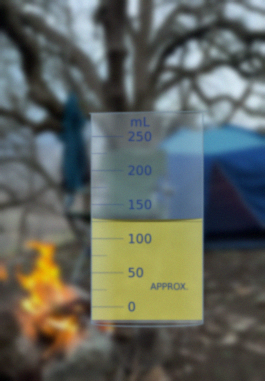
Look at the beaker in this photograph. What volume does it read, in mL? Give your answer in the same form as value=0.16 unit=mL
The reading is value=125 unit=mL
